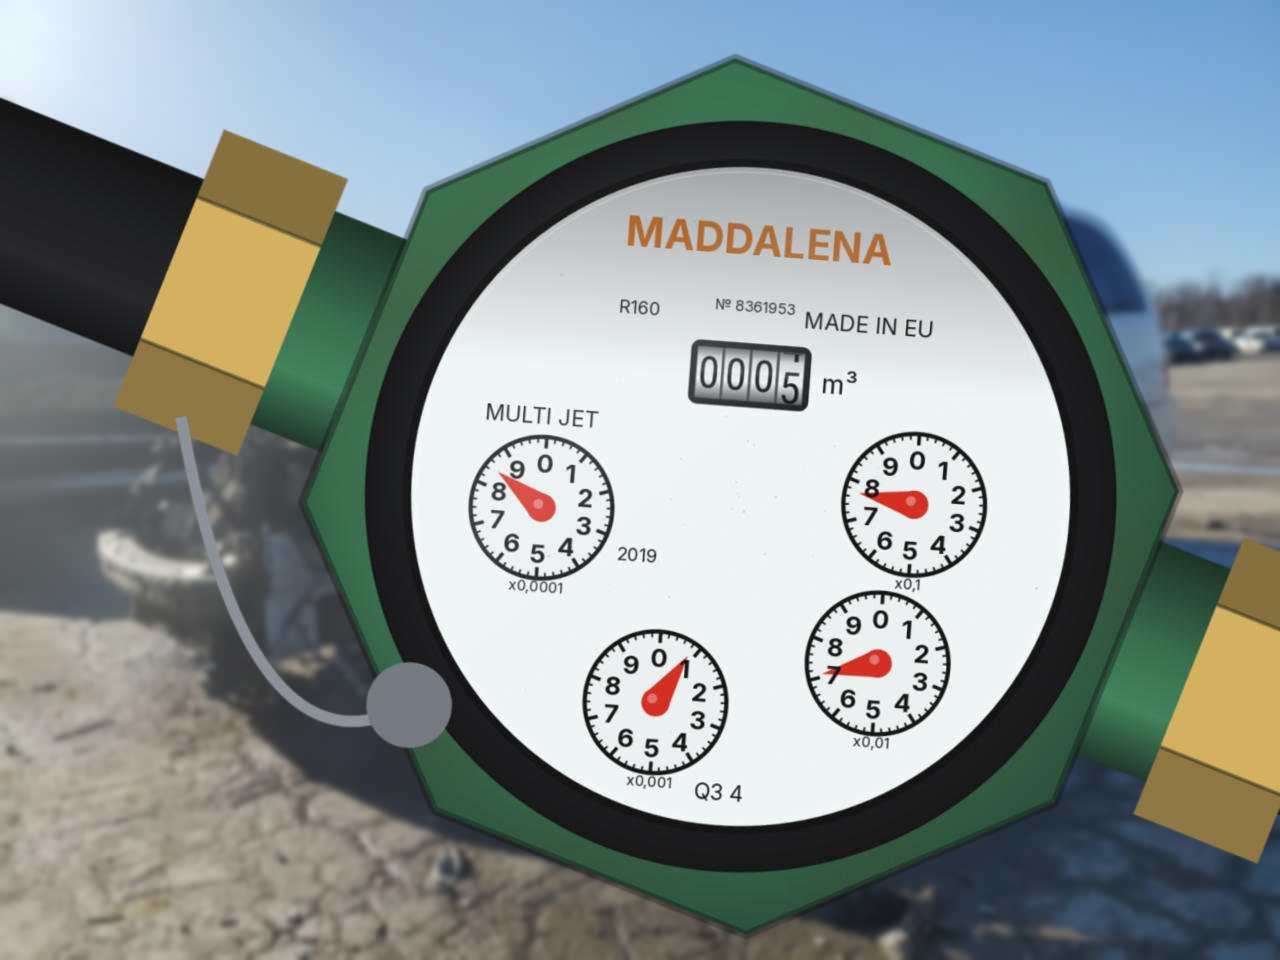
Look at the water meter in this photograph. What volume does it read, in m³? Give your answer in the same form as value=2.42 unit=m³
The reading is value=4.7708 unit=m³
